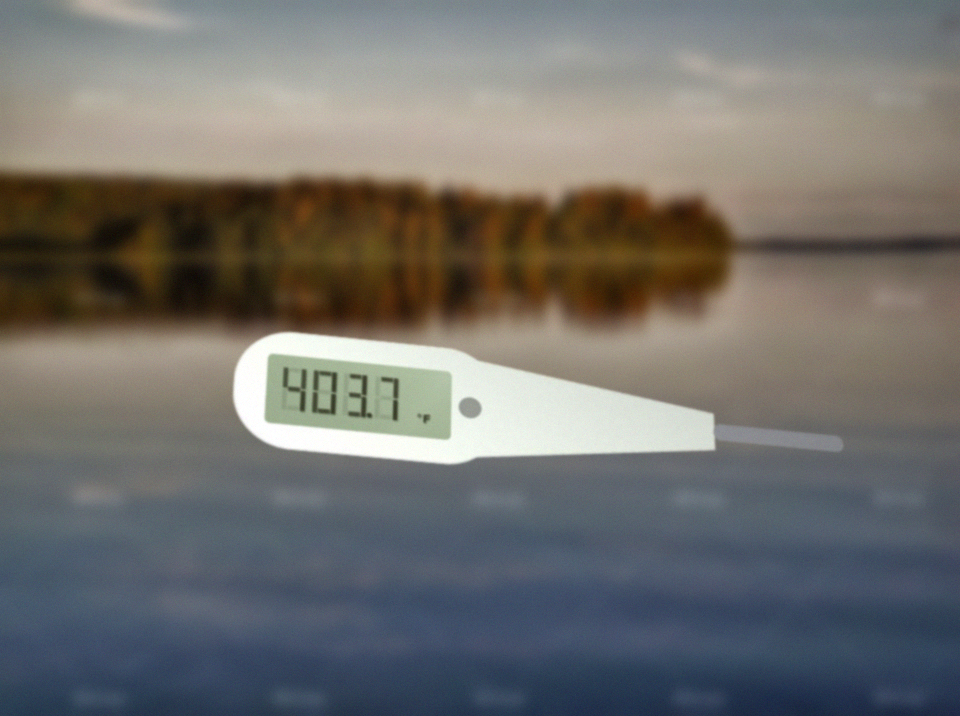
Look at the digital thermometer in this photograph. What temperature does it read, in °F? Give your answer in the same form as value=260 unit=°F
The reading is value=403.7 unit=°F
